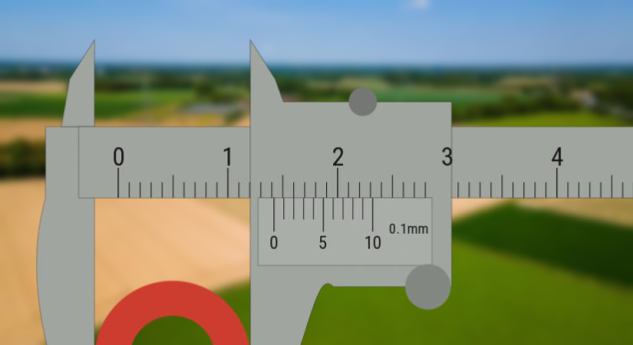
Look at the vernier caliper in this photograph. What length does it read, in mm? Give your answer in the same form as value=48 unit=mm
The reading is value=14.2 unit=mm
